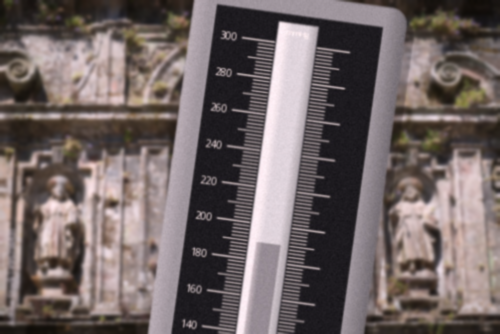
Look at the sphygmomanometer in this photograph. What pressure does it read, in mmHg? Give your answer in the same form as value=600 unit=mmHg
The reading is value=190 unit=mmHg
